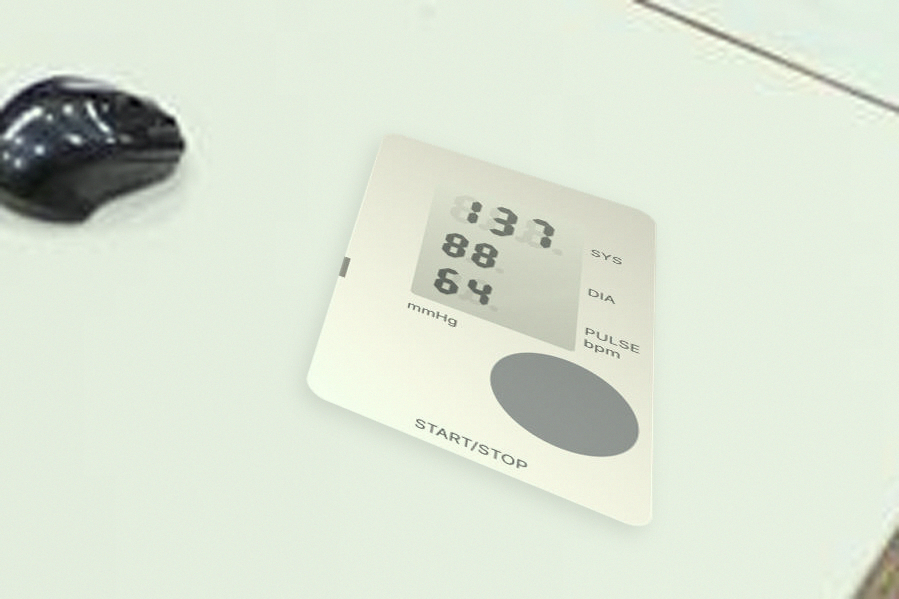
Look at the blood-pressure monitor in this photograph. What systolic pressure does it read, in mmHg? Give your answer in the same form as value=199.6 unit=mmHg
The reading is value=137 unit=mmHg
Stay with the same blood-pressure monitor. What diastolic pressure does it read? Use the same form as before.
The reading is value=88 unit=mmHg
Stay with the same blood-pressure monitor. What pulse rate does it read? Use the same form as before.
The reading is value=64 unit=bpm
